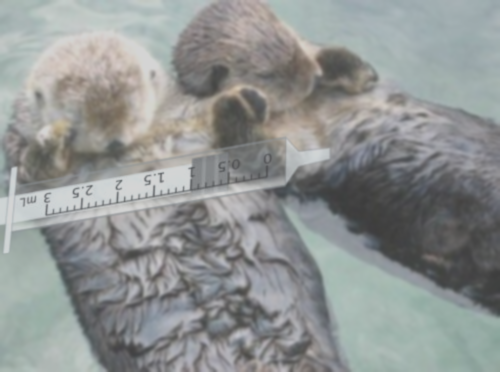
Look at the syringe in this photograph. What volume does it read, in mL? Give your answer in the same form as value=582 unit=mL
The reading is value=0.5 unit=mL
